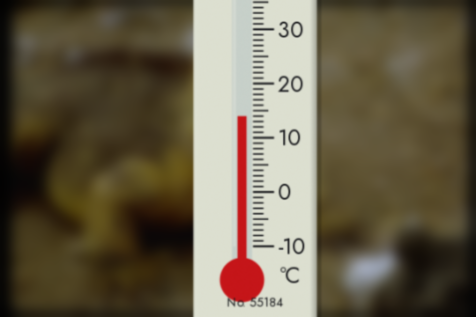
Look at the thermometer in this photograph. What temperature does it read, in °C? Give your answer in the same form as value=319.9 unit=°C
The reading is value=14 unit=°C
